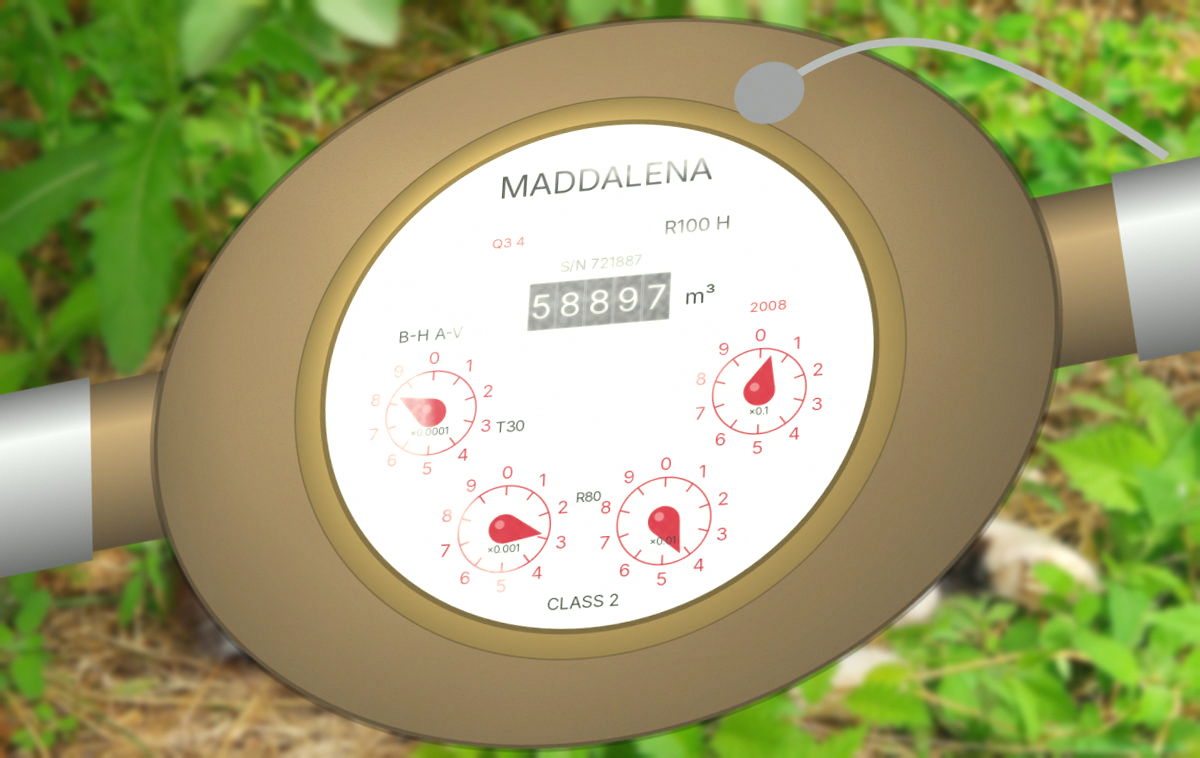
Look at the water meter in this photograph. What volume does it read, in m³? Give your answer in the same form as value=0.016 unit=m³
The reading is value=58897.0428 unit=m³
